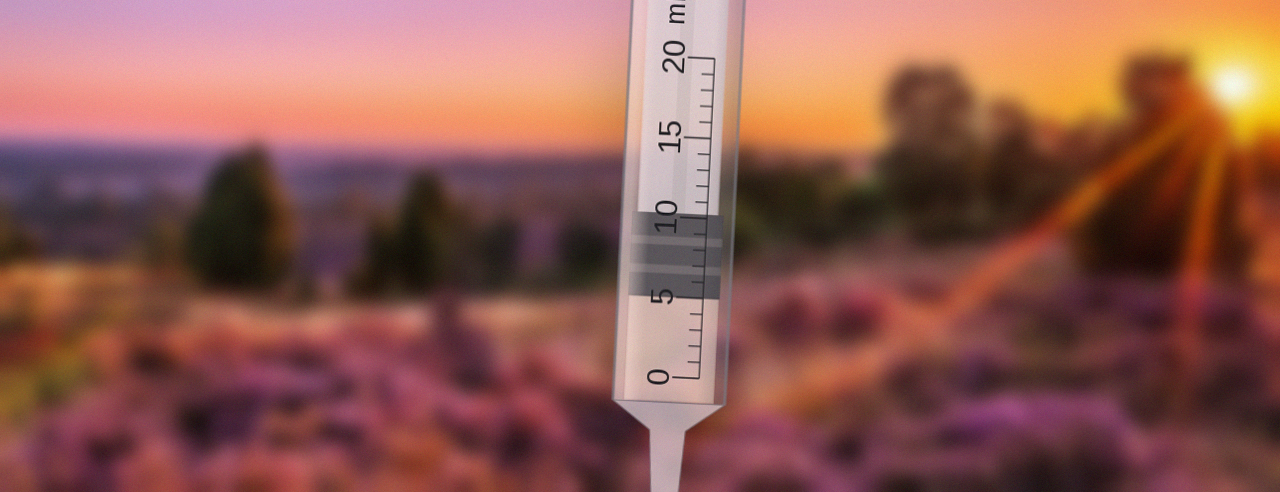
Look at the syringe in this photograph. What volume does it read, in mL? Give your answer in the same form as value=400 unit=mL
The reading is value=5 unit=mL
